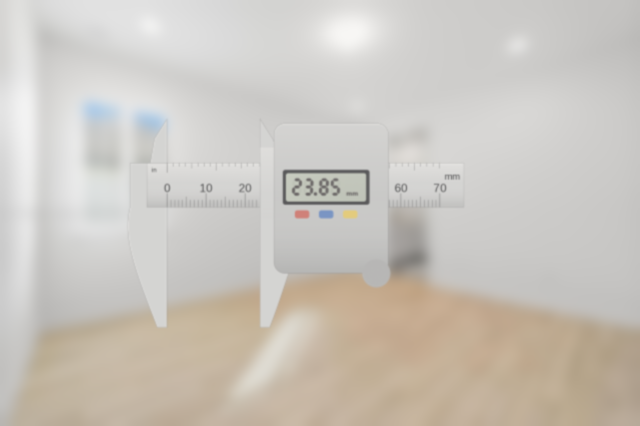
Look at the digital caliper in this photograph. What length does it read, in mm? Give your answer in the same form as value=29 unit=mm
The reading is value=23.85 unit=mm
